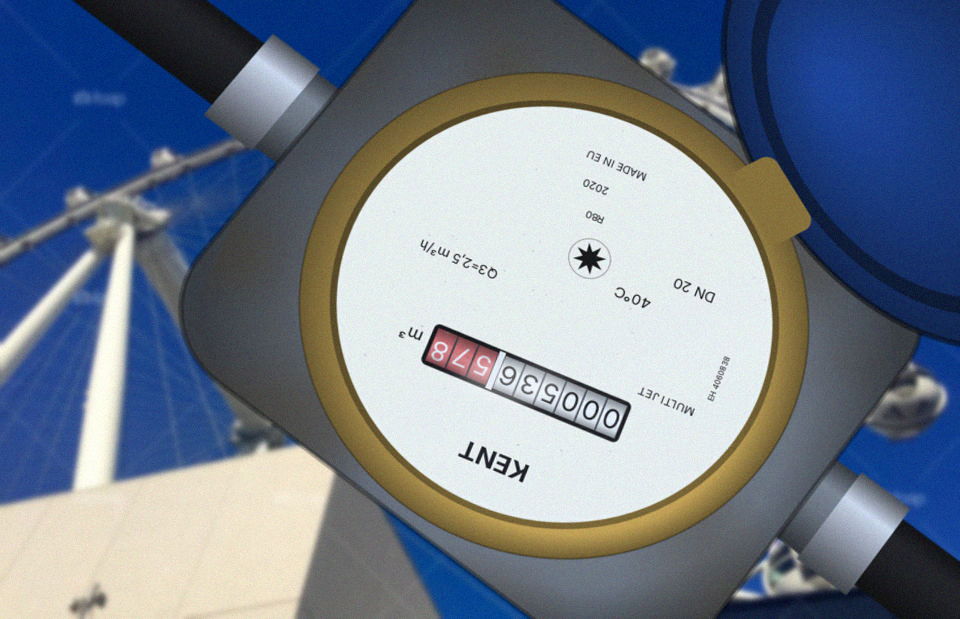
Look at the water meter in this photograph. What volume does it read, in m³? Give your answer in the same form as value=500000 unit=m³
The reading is value=536.578 unit=m³
